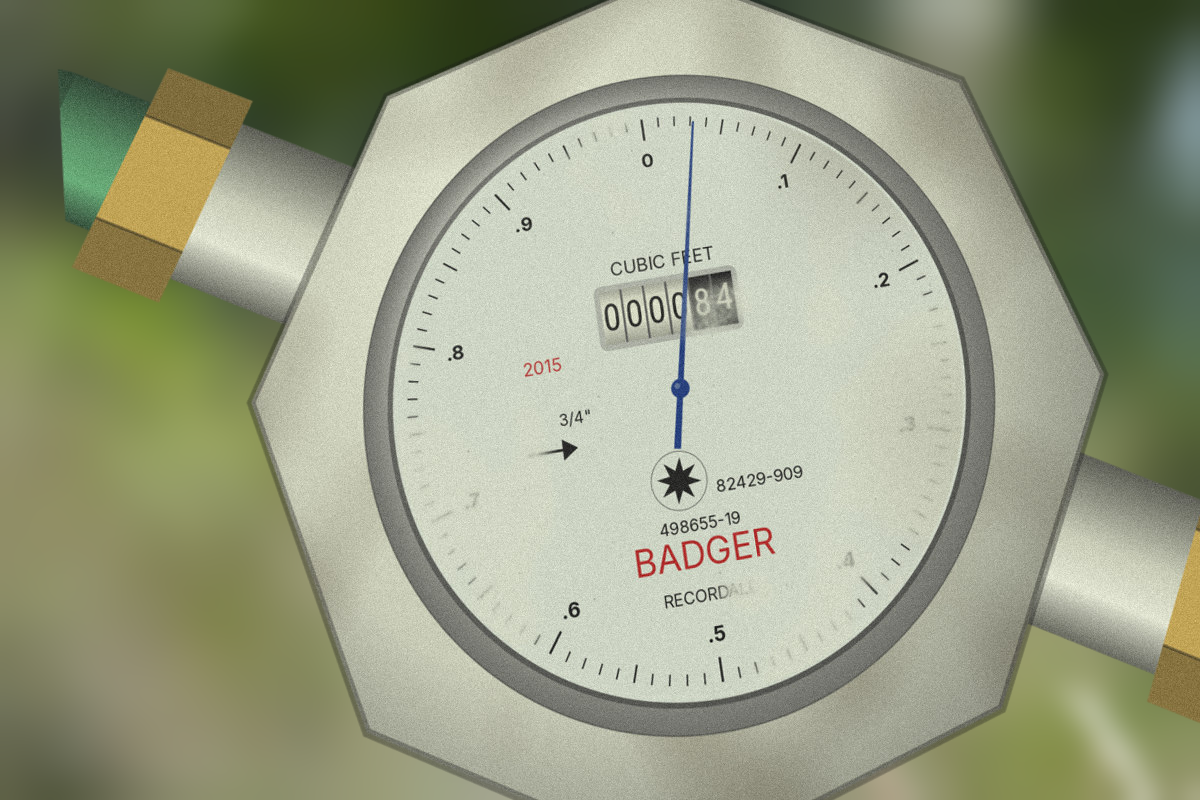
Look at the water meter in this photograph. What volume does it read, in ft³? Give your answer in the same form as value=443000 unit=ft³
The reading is value=84.03 unit=ft³
